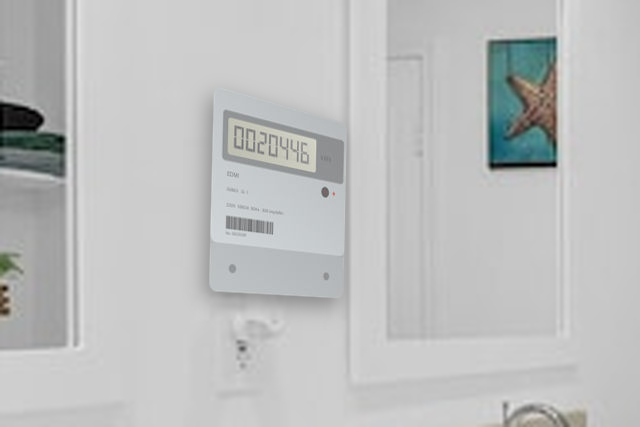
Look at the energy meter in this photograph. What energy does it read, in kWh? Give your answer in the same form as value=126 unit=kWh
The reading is value=20446 unit=kWh
